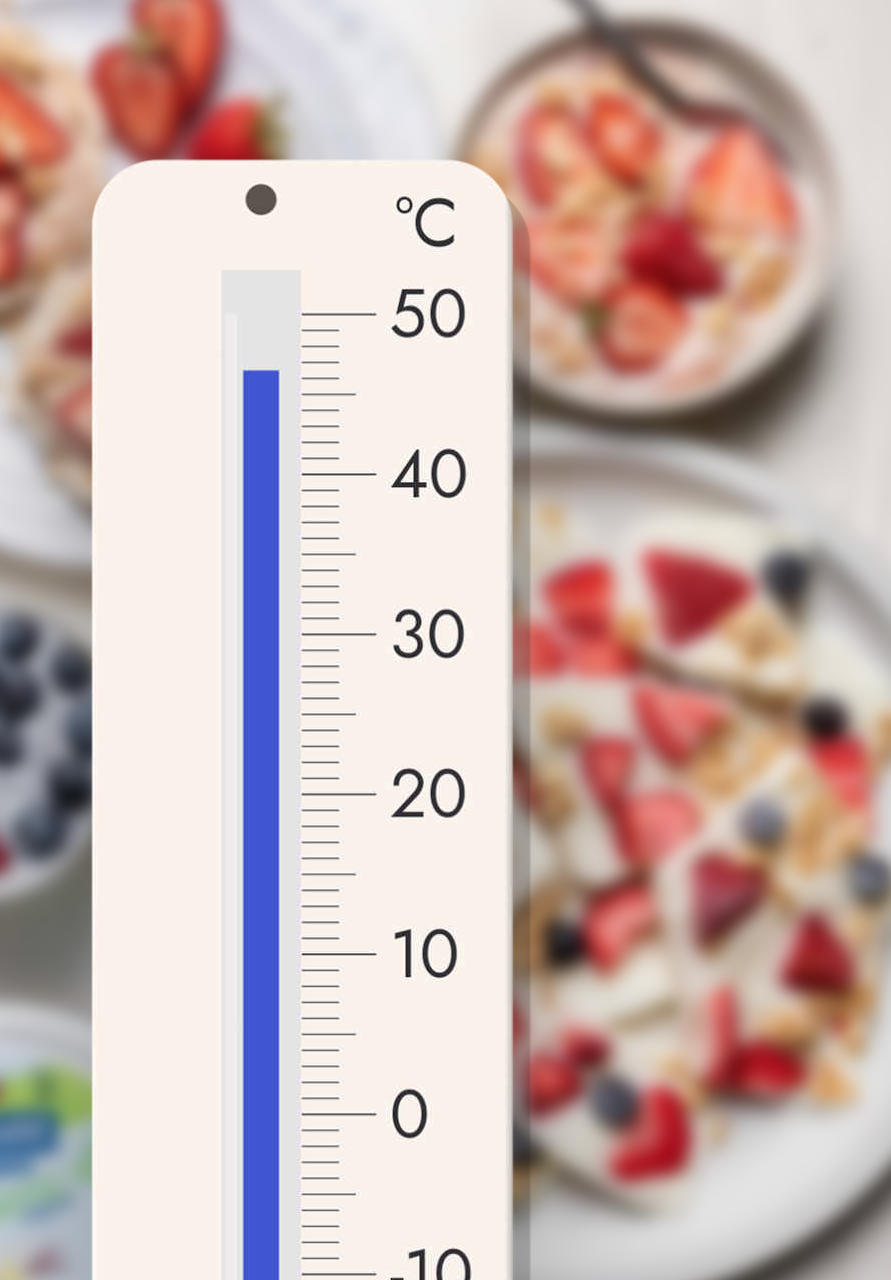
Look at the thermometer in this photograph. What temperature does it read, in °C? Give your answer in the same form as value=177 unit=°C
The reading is value=46.5 unit=°C
